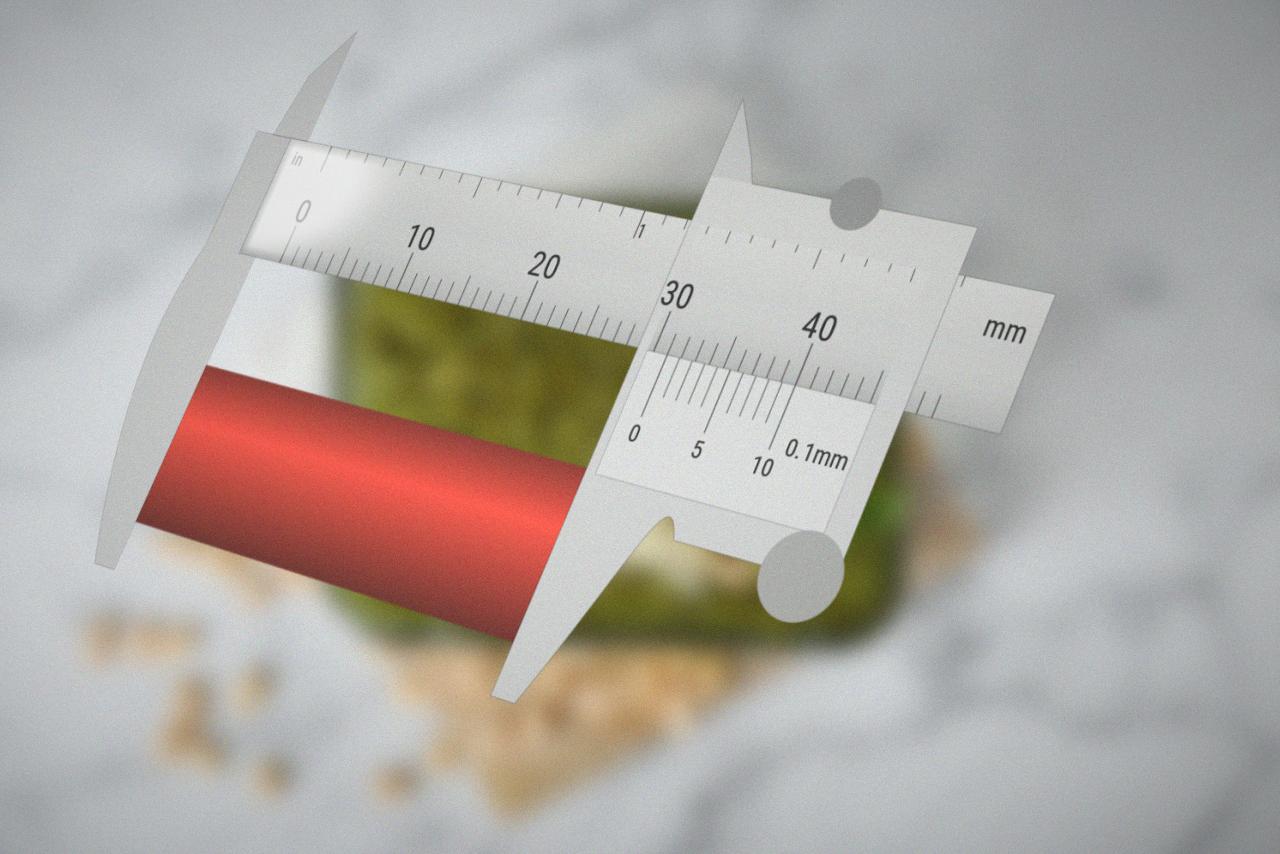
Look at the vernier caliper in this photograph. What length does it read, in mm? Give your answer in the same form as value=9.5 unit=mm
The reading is value=31.0 unit=mm
